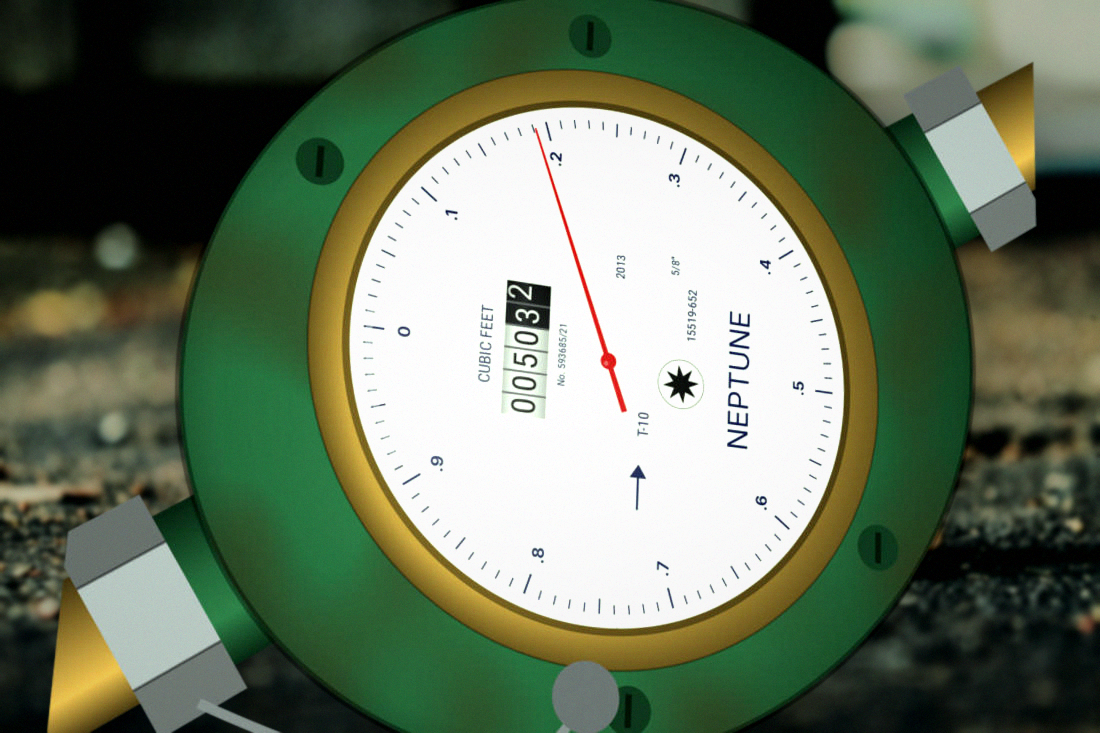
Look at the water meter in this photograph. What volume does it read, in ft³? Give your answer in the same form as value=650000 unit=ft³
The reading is value=5032.19 unit=ft³
